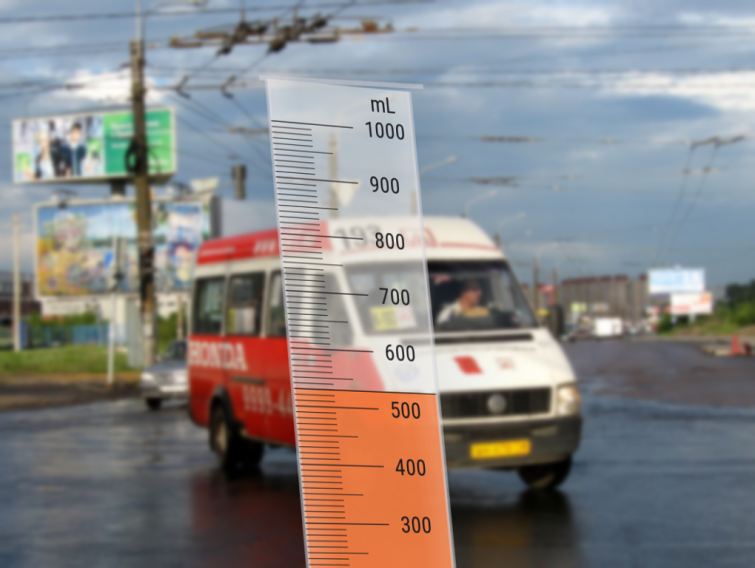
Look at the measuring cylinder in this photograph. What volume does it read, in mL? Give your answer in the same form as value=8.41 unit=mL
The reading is value=530 unit=mL
